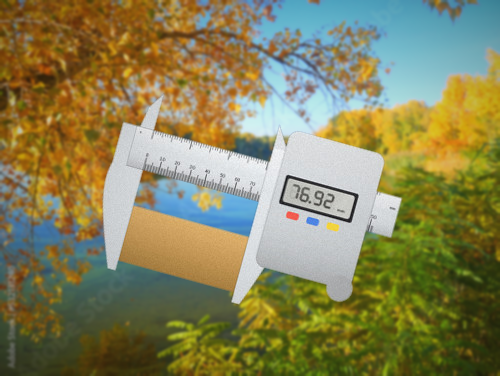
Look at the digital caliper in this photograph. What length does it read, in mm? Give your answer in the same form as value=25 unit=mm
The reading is value=76.92 unit=mm
